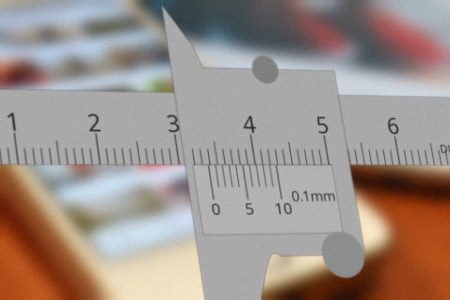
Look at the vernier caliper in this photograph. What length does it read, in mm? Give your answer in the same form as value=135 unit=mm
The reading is value=33.8 unit=mm
